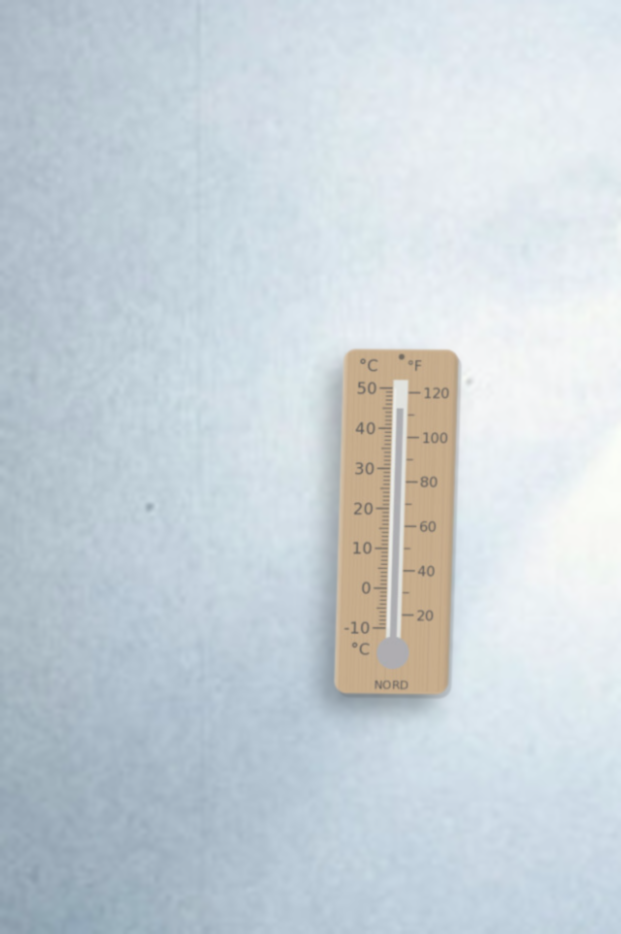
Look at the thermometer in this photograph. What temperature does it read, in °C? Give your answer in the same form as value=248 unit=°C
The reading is value=45 unit=°C
